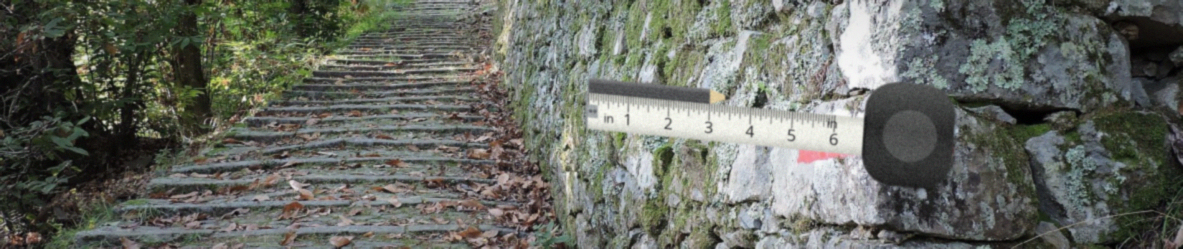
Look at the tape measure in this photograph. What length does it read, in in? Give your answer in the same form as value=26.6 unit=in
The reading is value=3.5 unit=in
